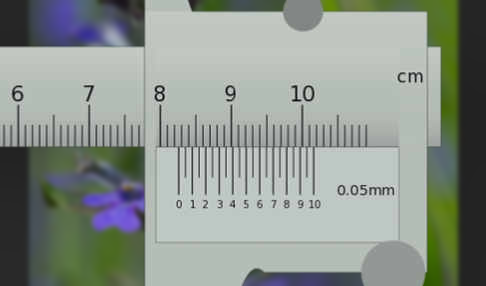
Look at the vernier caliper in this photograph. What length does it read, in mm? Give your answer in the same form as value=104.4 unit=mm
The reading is value=82.6 unit=mm
